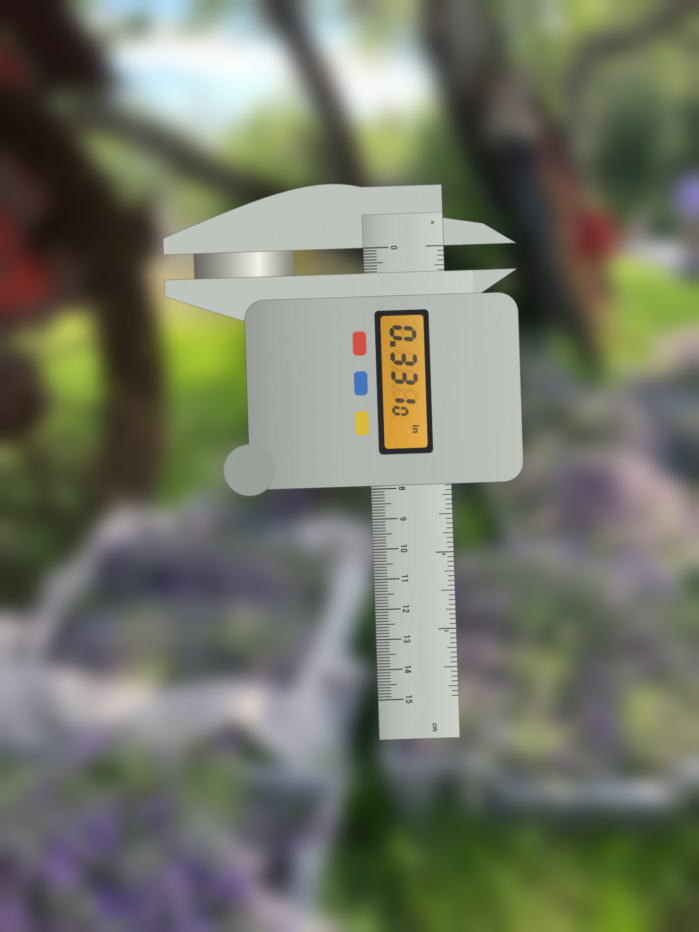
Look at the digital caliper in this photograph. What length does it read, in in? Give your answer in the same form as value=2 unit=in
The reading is value=0.3310 unit=in
